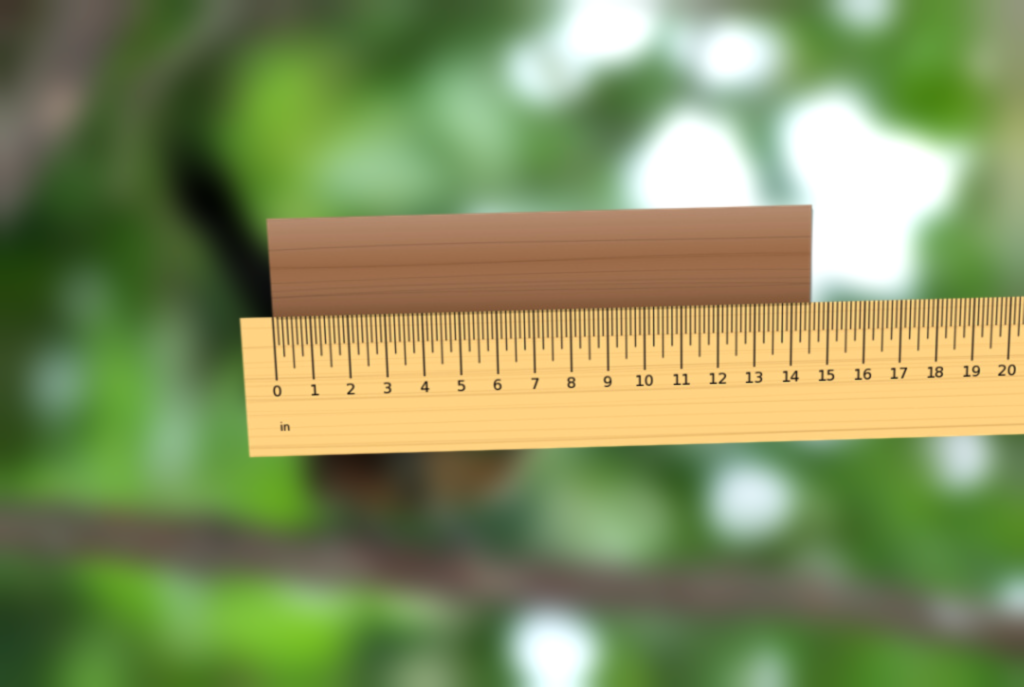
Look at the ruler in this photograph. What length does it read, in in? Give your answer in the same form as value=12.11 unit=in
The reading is value=14.5 unit=in
